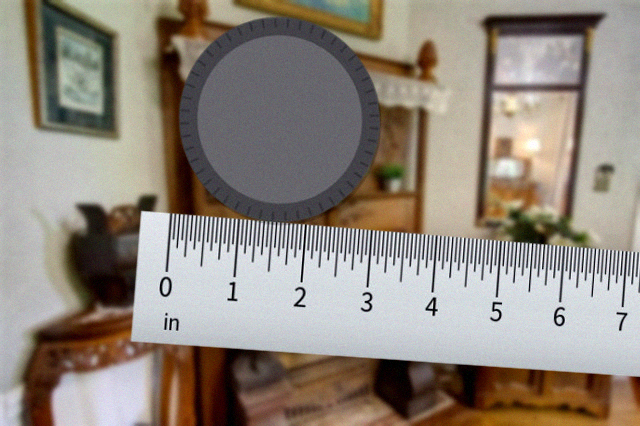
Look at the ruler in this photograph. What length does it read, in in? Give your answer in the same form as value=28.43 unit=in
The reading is value=3 unit=in
